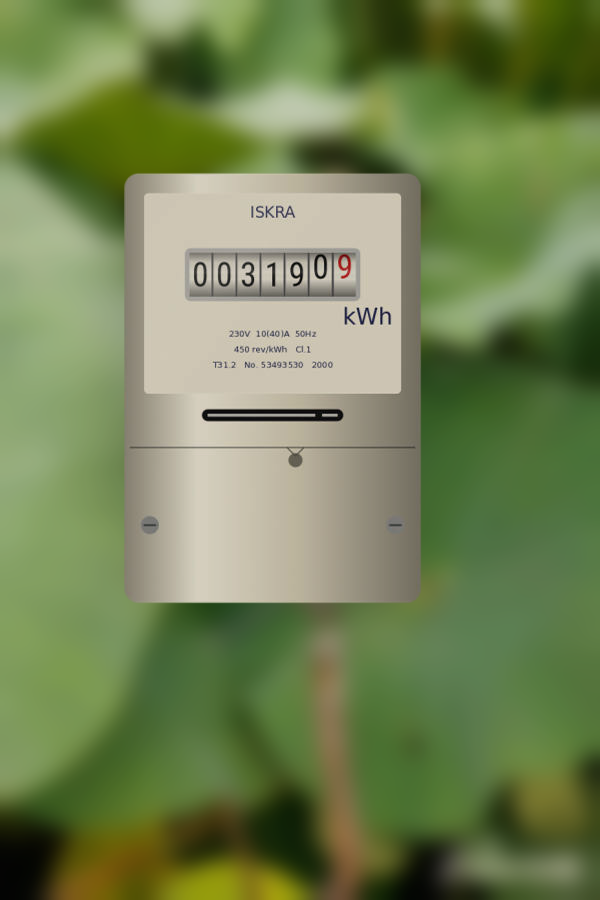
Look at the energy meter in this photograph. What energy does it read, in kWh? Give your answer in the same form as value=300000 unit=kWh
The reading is value=3190.9 unit=kWh
